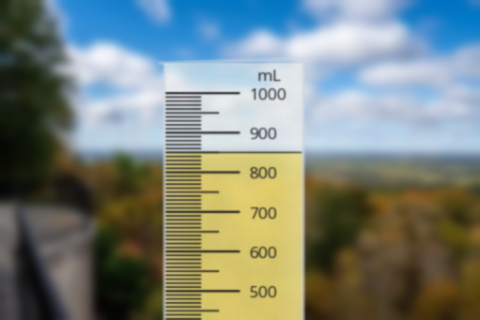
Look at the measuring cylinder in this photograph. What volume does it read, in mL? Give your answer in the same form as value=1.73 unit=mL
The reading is value=850 unit=mL
